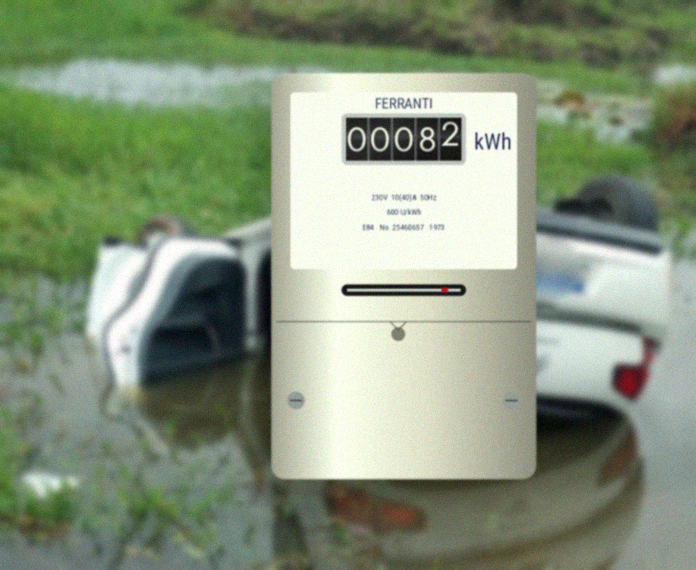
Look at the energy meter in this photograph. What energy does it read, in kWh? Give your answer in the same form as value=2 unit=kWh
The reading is value=82 unit=kWh
